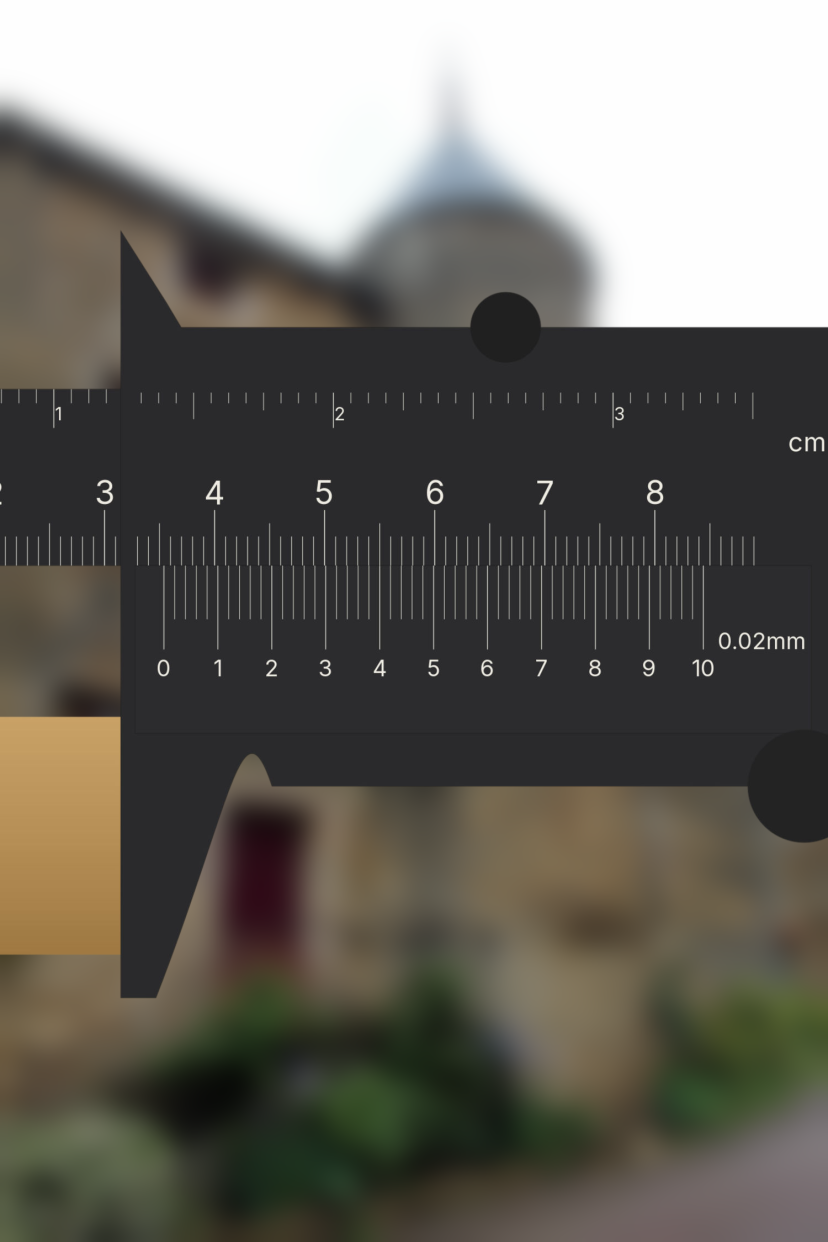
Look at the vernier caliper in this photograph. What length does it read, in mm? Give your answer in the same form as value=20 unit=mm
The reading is value=35.4 unit=mm
